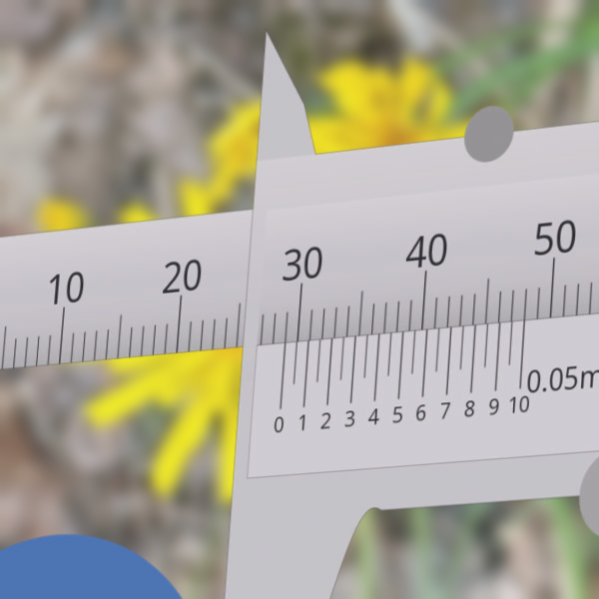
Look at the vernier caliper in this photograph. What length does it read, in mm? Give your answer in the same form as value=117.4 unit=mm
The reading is value=29.0 unit=mm
